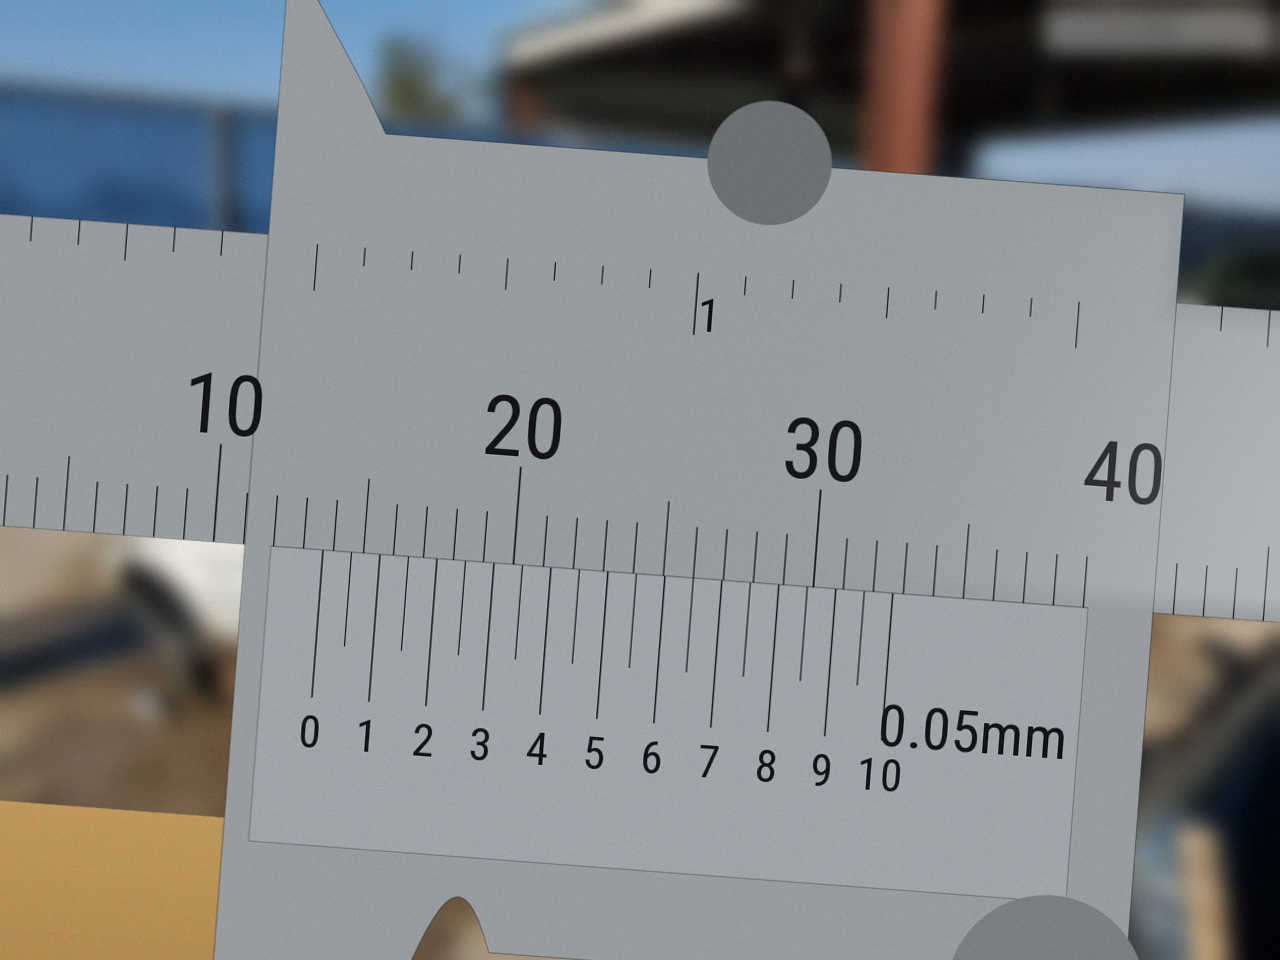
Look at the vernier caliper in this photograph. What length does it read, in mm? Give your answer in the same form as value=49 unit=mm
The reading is value=13.65 unit=mm
